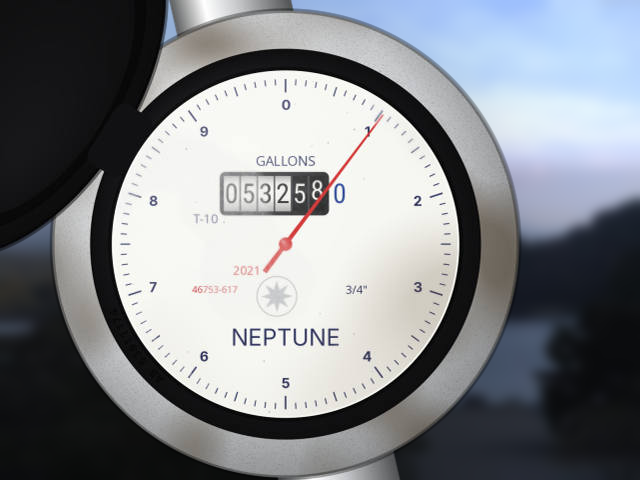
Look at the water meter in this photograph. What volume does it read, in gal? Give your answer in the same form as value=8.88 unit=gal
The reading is value=532581.0 unit=gal
